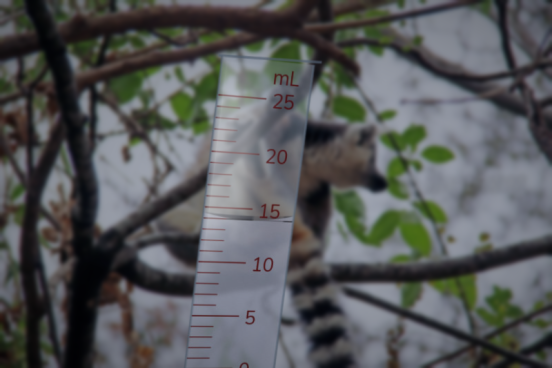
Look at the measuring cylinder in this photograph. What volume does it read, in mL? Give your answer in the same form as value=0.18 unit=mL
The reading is value=14 unit=mL
